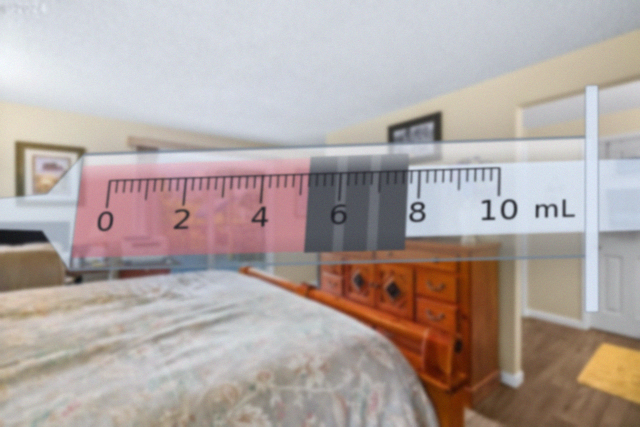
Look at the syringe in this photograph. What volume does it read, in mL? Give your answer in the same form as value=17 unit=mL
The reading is value=5.2 unit=mL
